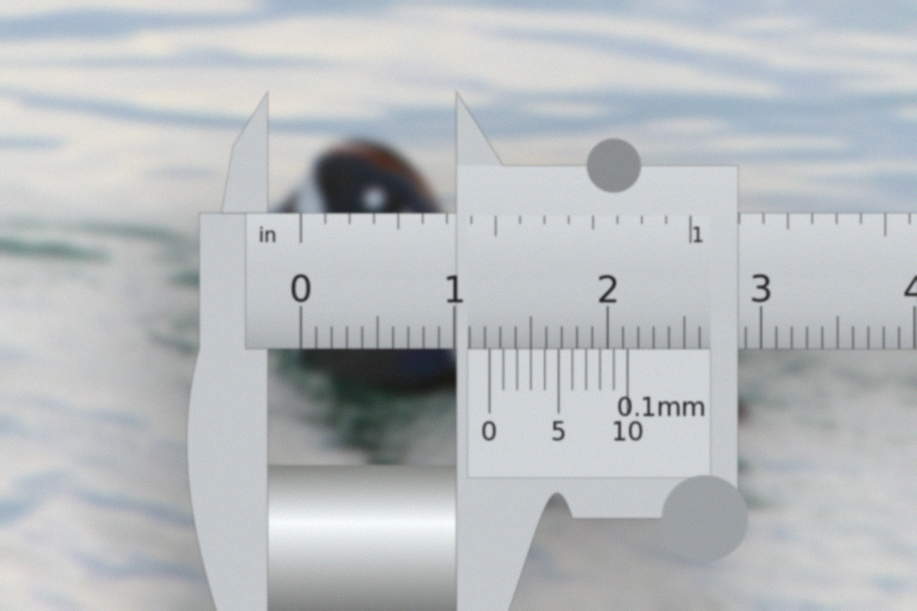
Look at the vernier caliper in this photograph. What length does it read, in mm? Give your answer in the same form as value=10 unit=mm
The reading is value=12.3 unit=mm
